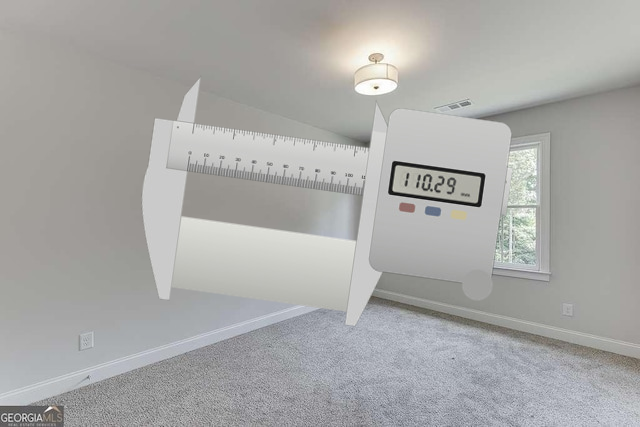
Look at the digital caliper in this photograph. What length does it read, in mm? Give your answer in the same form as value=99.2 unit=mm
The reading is value=110.29 unit=mm
